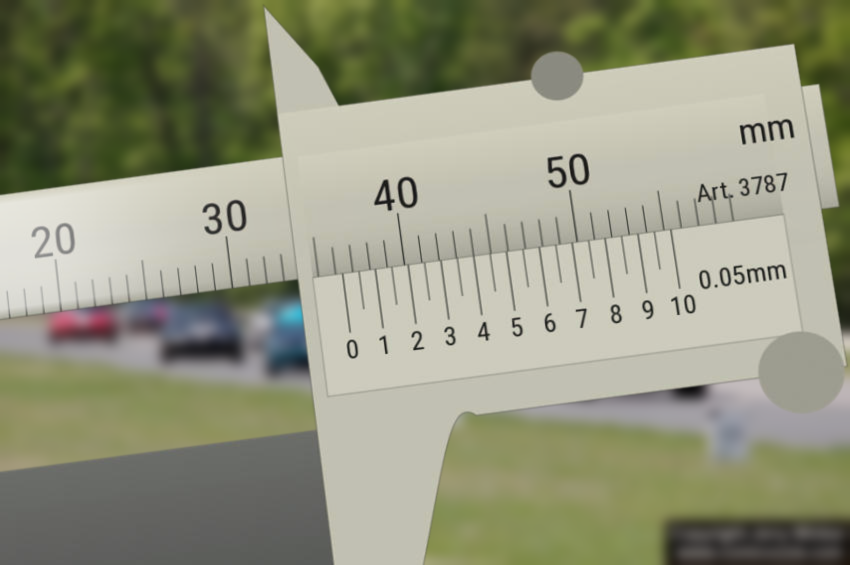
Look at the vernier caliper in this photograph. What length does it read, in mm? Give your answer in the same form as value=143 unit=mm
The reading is value=36.4 unit=mm
